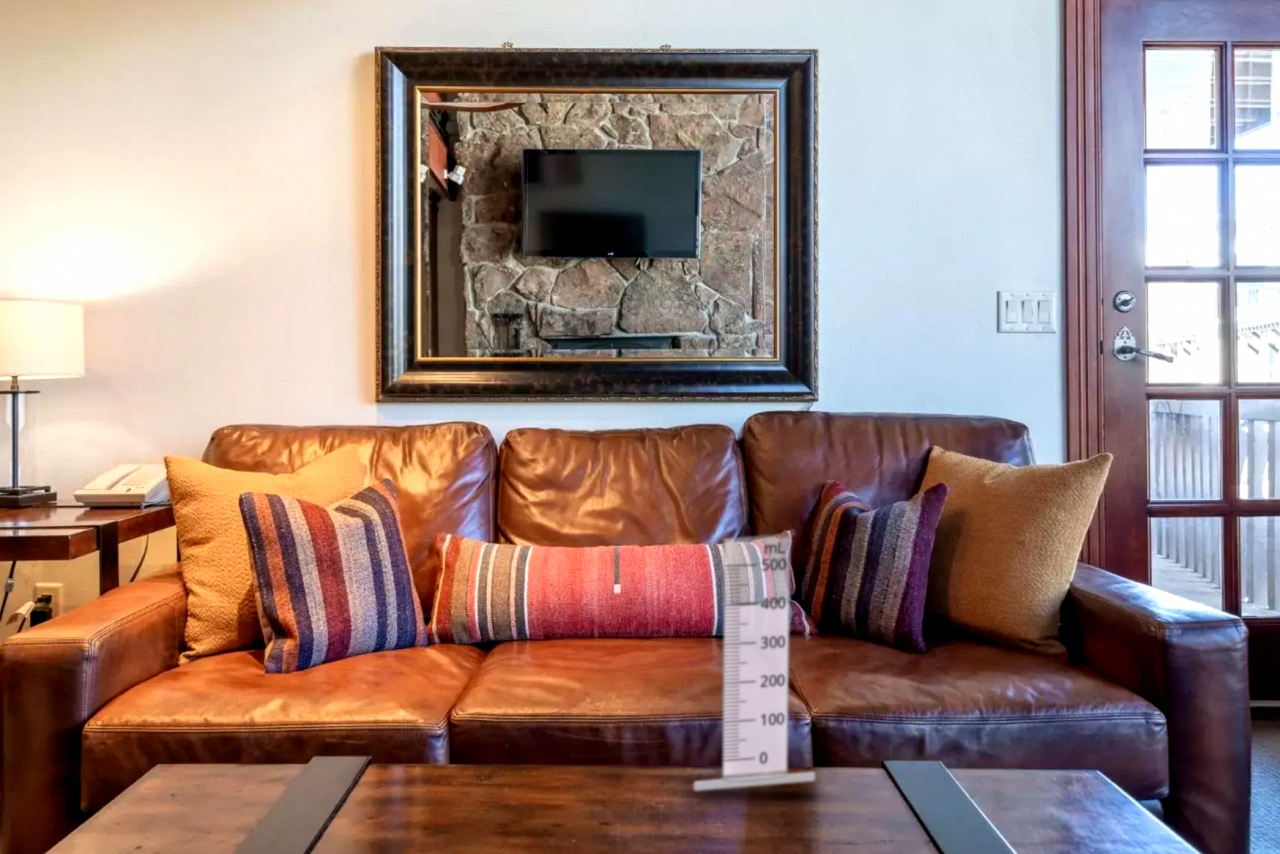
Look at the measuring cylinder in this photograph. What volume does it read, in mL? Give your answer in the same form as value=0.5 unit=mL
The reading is value=400 unit=mL
